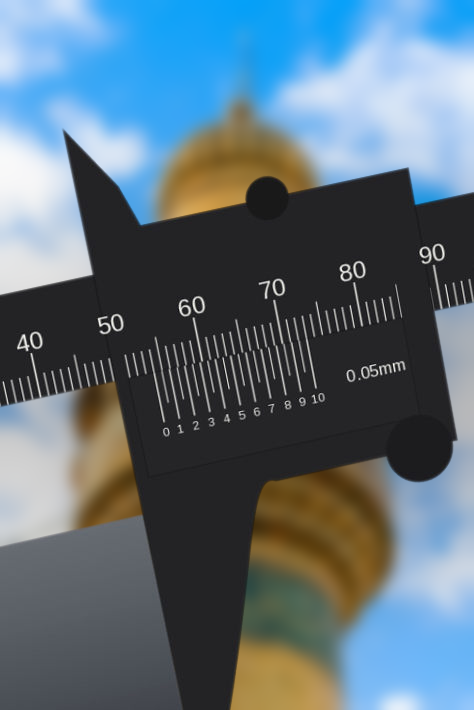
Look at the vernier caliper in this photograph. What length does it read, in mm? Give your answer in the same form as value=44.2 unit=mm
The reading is value=54.0 unit=mm
